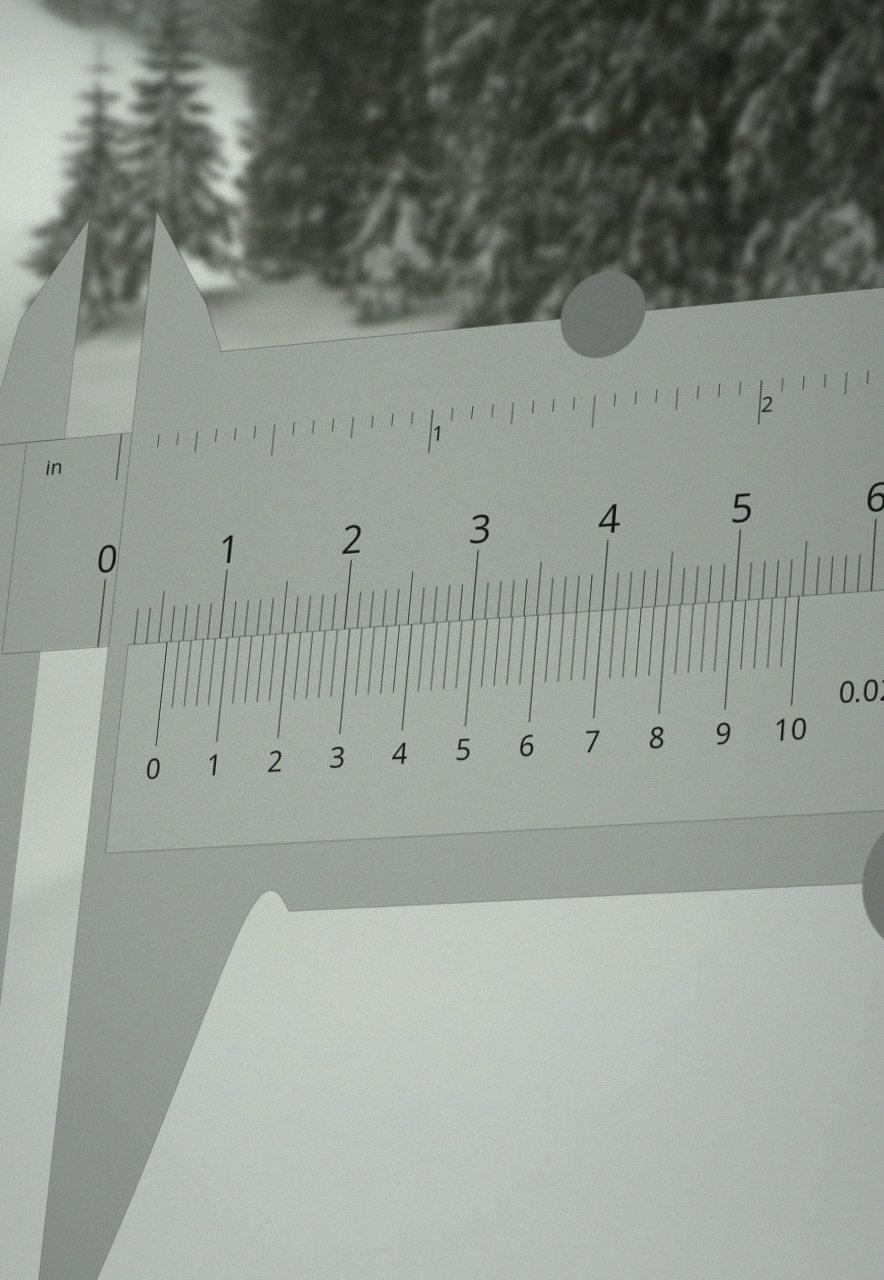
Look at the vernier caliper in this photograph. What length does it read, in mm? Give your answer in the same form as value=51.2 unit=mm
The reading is value=5.7 unit=mm
